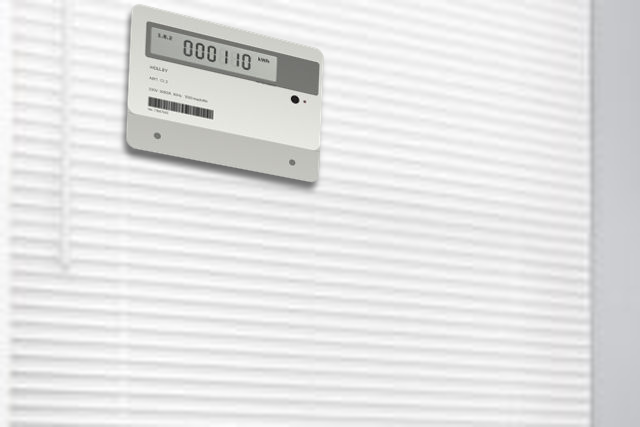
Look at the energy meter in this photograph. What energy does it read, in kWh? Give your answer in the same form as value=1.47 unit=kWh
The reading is value=110 unit=kWh
